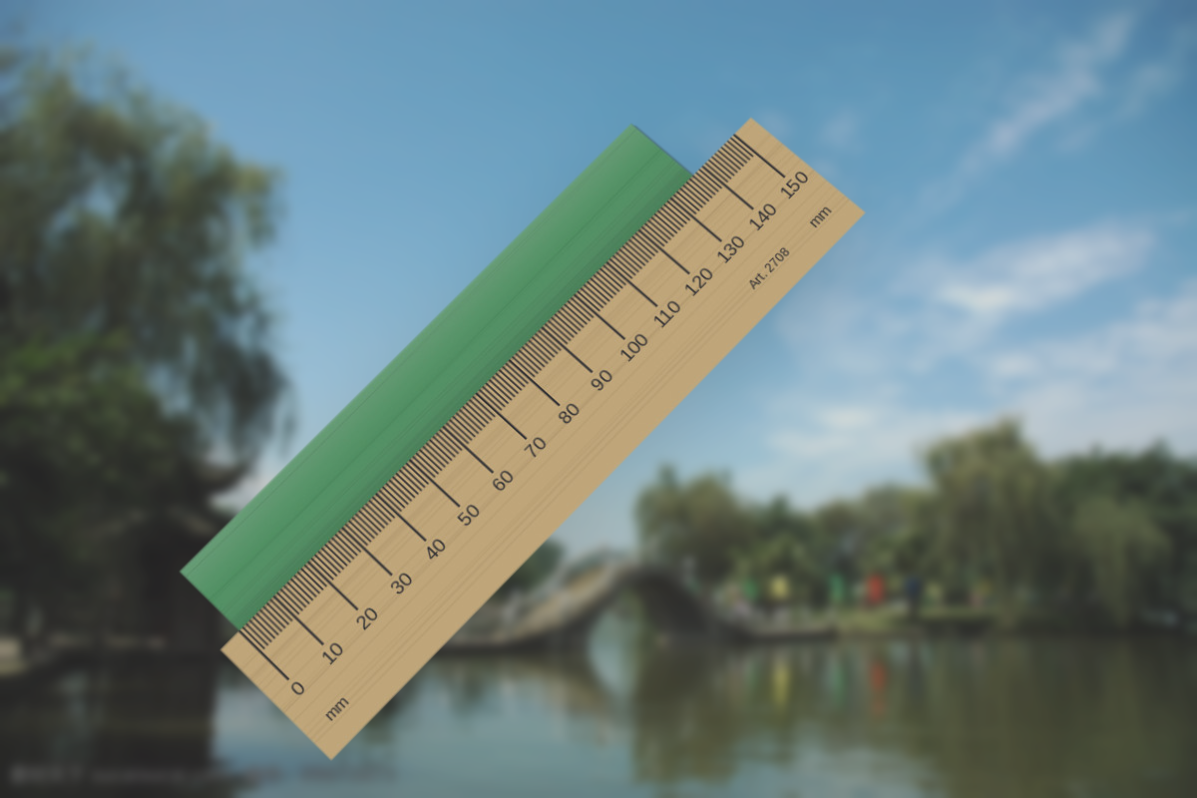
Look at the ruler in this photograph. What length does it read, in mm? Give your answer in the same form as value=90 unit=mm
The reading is value=137 unit=mm
